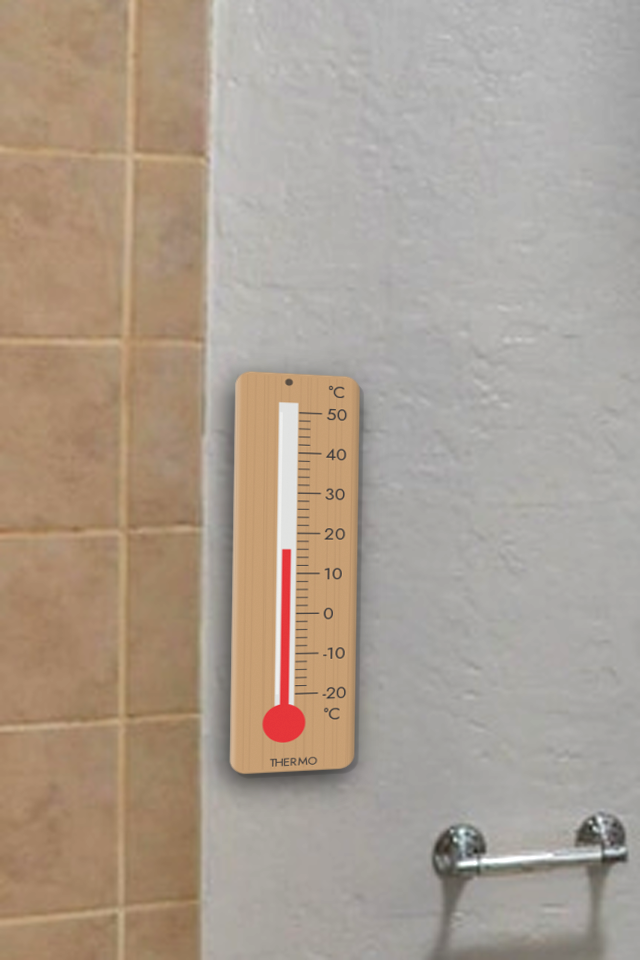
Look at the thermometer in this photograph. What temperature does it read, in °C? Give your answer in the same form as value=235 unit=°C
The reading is value=16 unit=°C
